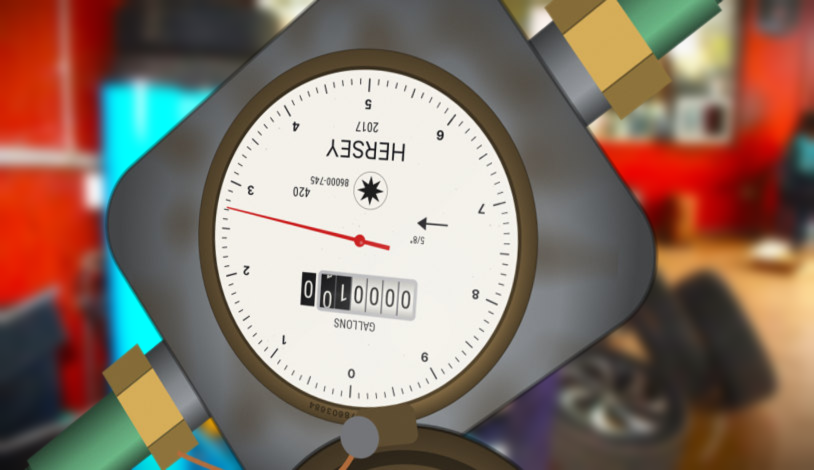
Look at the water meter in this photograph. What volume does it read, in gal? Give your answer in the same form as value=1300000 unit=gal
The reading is value=102.7 unit=gal
